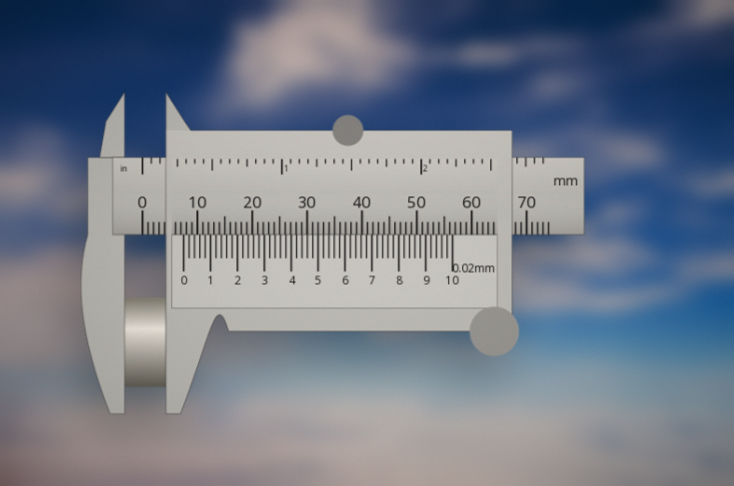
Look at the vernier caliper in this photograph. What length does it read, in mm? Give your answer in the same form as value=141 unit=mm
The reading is value=7.5 unit=mm
